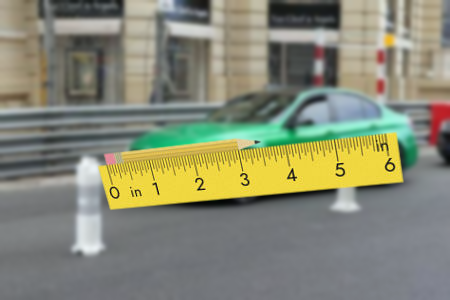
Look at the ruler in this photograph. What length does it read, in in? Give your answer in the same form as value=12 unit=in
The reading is value=3.5 unit=in
